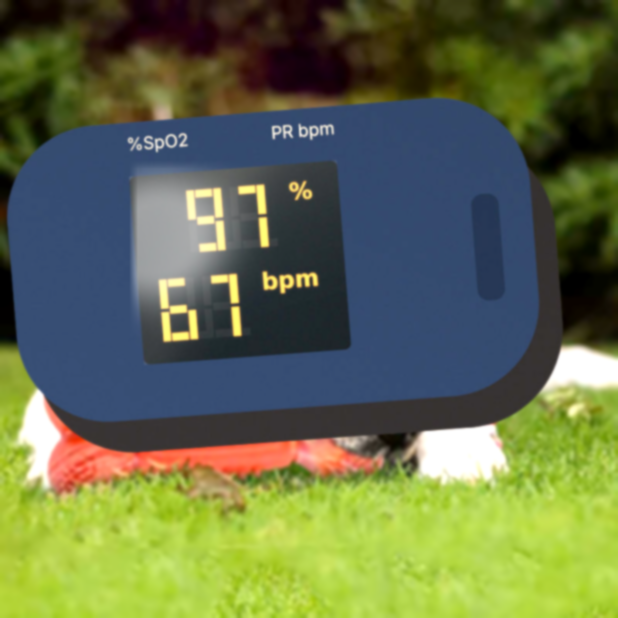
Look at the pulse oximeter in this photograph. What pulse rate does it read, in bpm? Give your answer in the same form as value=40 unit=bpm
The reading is value=67 unit=bpm
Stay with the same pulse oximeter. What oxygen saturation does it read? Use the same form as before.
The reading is value=97 unit=%
